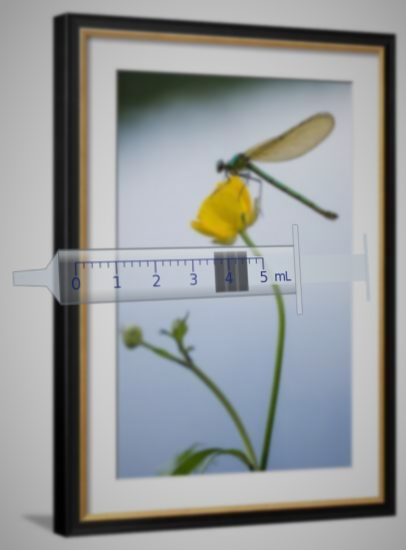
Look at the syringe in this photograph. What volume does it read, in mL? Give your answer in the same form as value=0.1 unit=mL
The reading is value=3.6 unit=mL
